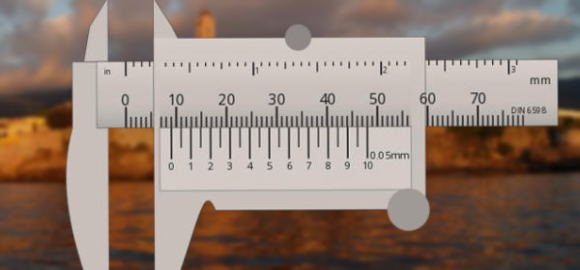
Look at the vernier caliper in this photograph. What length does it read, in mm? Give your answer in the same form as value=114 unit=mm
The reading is value=9.0 unit=mm
